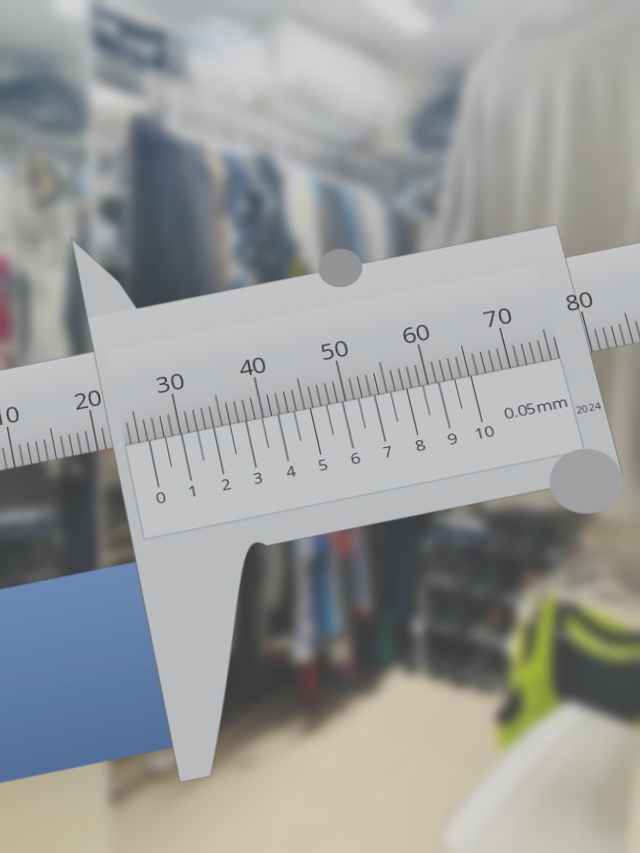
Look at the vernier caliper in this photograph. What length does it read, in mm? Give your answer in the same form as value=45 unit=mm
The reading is value=26.2 unit=mm
